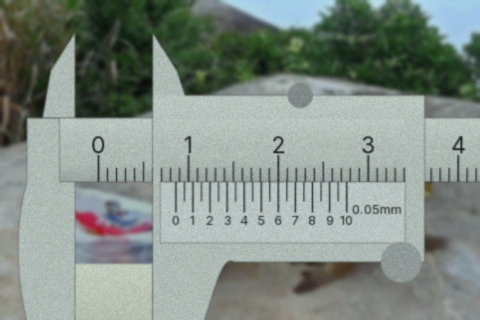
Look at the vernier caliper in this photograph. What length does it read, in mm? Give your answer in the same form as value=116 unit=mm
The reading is value=8.6 unit=mm
